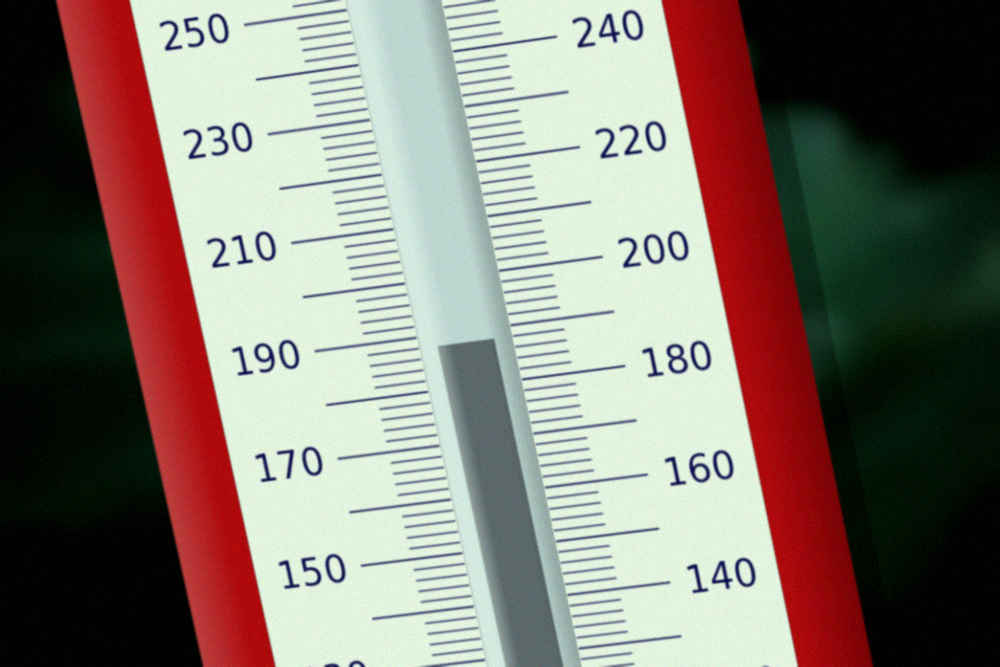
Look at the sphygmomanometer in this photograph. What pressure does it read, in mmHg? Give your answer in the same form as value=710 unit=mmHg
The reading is value=188 unit=mmHg
